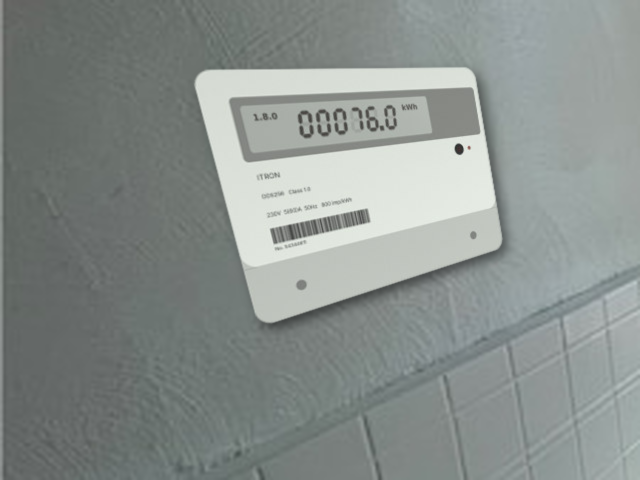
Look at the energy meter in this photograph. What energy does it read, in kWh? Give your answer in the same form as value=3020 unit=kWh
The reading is value=76.0 unit=kWh
